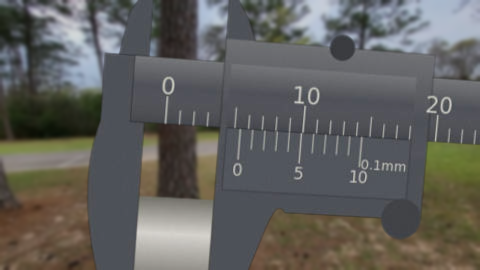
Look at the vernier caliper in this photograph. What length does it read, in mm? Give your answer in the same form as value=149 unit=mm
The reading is value=5.4 unit=mm
